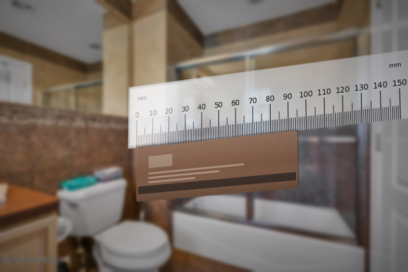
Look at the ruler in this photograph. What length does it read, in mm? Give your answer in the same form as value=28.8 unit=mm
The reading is value=95 unit=mm
